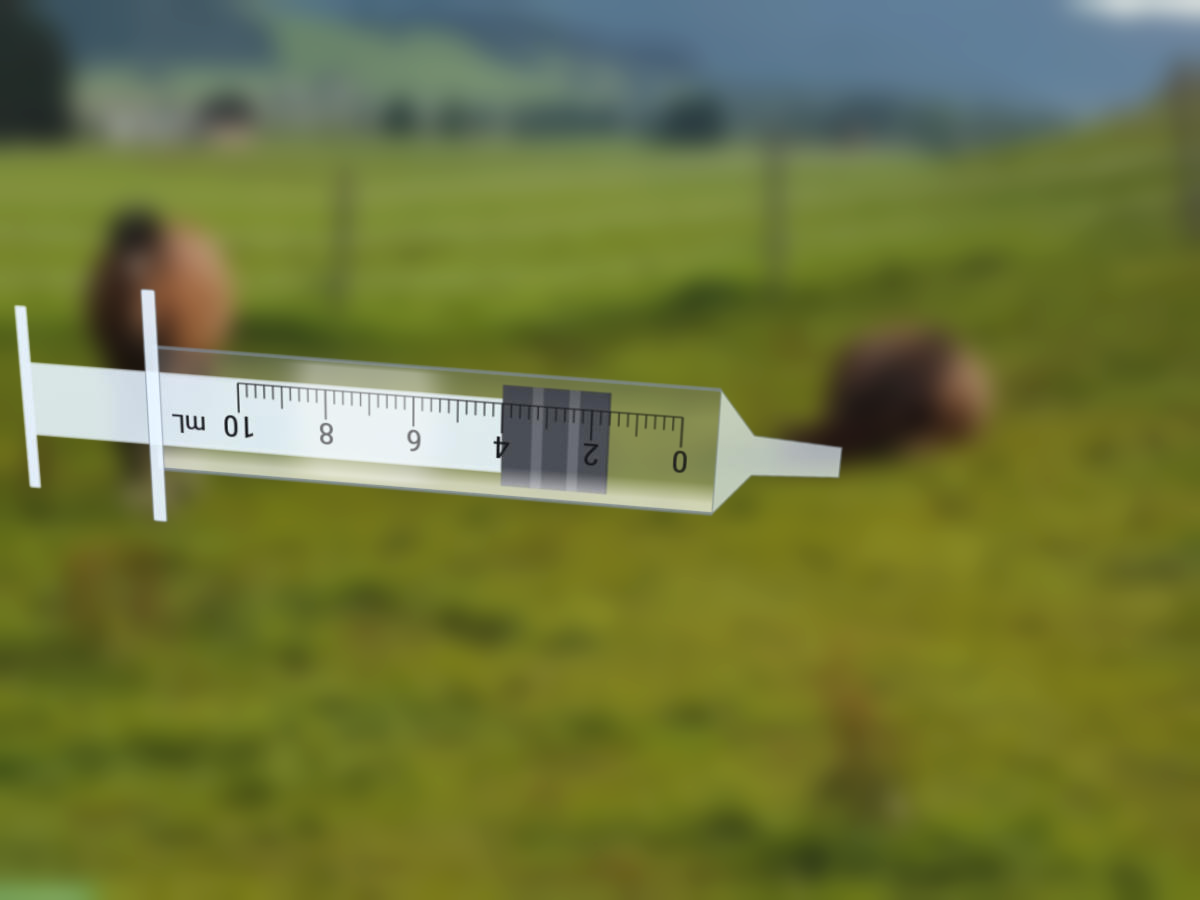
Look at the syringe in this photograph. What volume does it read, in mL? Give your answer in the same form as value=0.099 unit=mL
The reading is value=1.6 unit=mL
